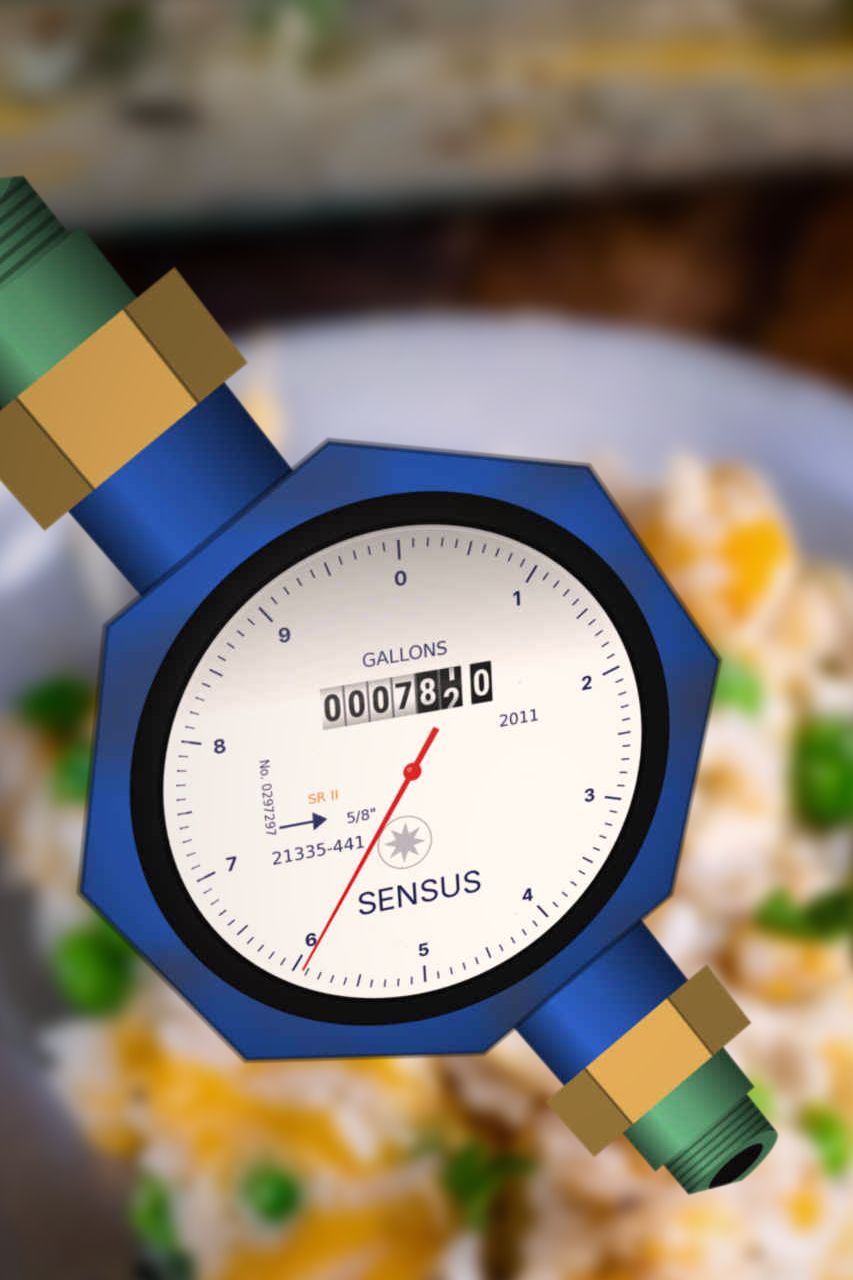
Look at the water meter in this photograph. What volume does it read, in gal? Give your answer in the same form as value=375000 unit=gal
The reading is value=7815.9 unit=gal
